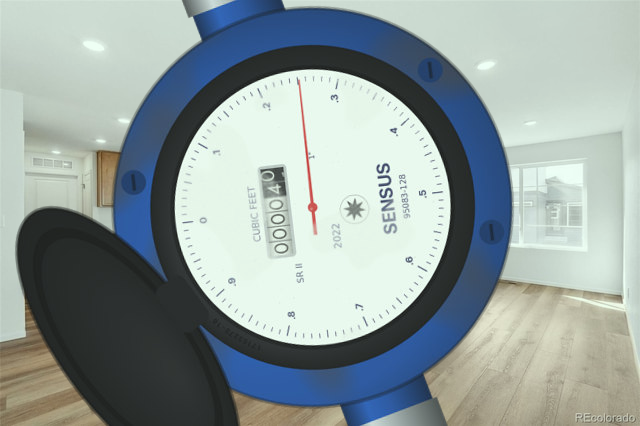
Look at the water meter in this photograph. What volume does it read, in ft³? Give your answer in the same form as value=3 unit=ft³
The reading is value=40.25 unit=ft³
